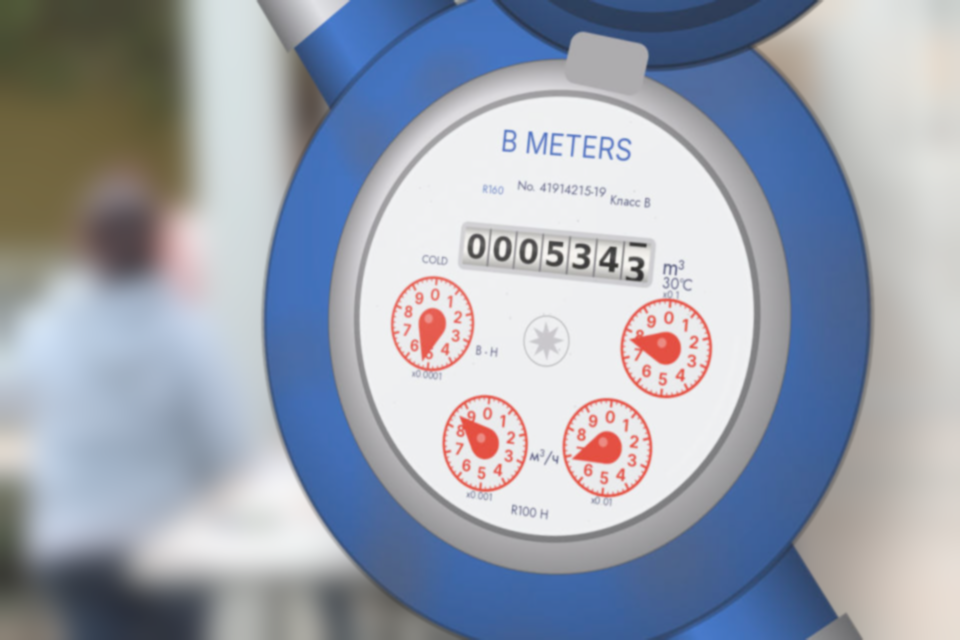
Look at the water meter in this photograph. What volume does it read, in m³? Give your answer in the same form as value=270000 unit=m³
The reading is value=5342.7685 unit=m³
